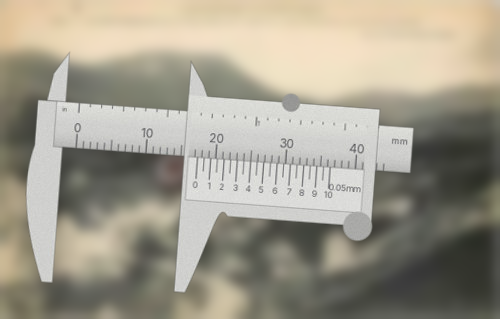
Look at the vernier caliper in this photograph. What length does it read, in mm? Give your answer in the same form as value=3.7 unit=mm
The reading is value=17.4 unit=mm
